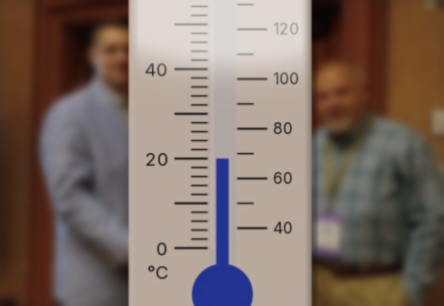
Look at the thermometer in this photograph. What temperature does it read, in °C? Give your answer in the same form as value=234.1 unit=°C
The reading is value=20 unit=°C
